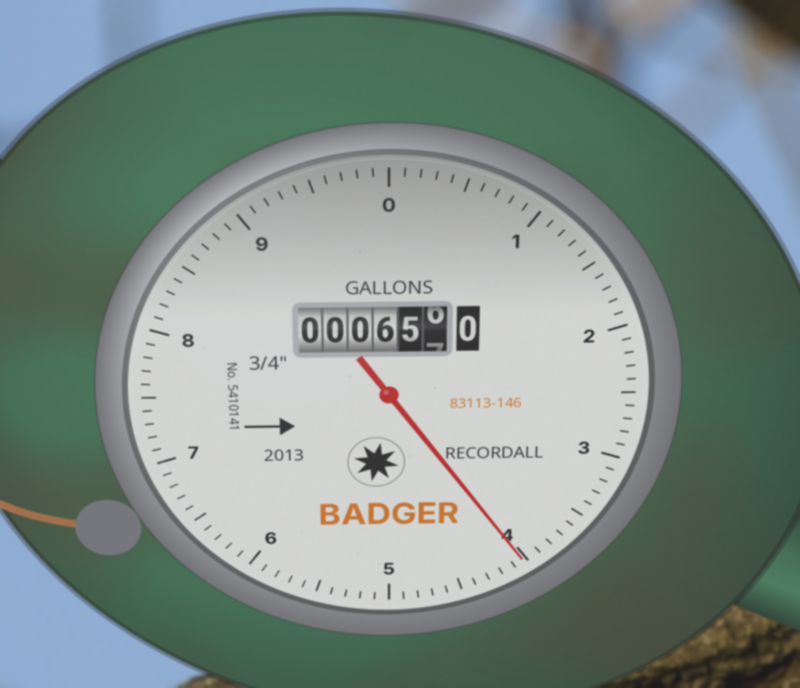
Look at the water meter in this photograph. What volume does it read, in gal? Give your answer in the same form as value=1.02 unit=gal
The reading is value=6564.0 unit=gal
